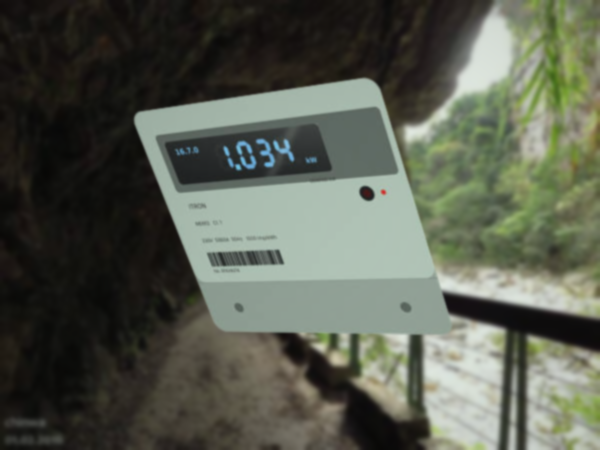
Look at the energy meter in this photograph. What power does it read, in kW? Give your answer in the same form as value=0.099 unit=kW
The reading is value=1.034 unit=kW
